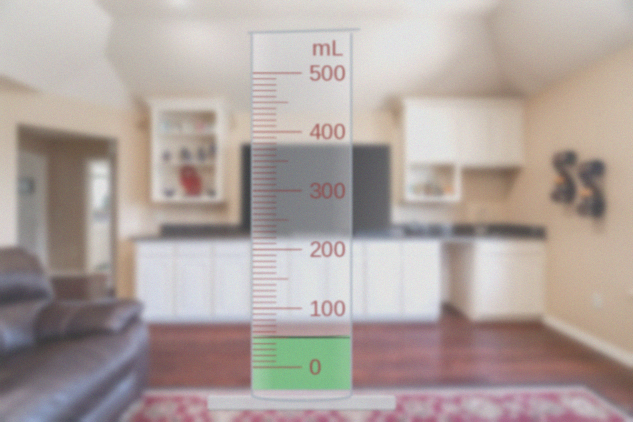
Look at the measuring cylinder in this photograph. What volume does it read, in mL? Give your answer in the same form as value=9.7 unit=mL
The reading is value=50 unit=mL
